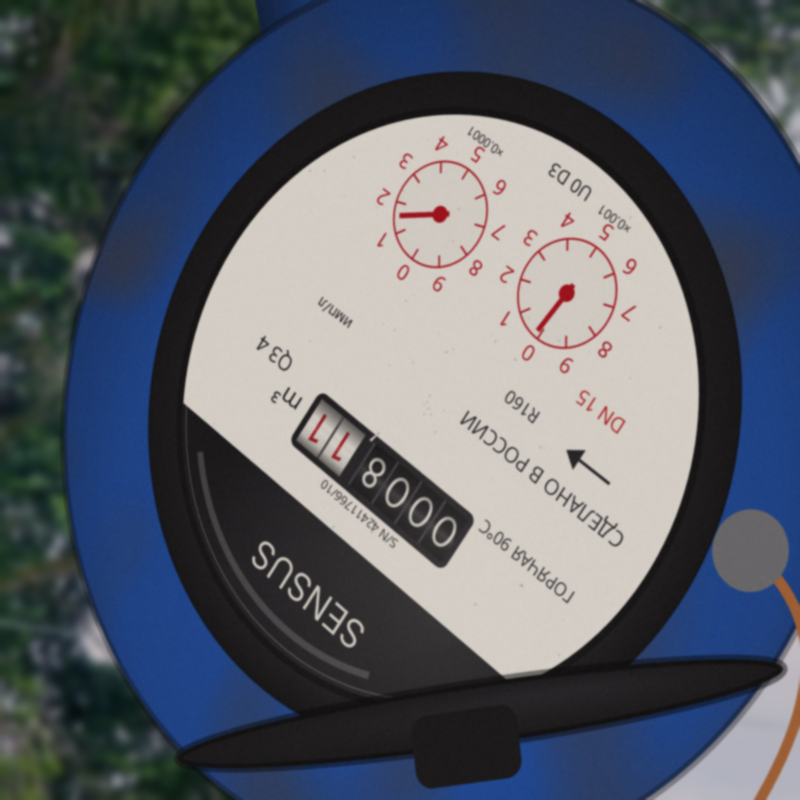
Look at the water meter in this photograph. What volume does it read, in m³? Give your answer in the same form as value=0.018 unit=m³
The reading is value=8.1101 unit=m³
